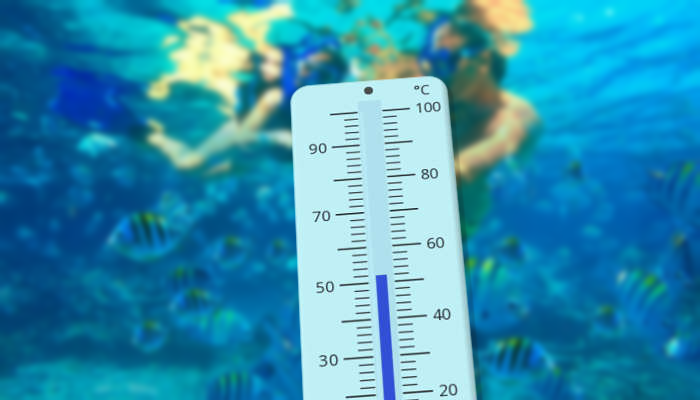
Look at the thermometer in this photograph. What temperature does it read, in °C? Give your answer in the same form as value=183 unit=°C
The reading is value=52 unit=°C
